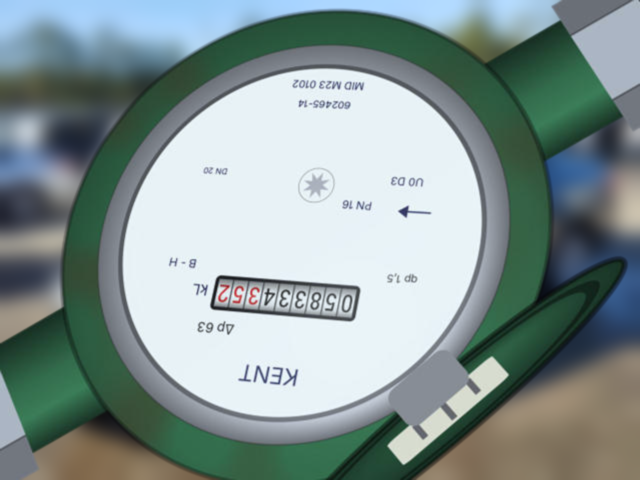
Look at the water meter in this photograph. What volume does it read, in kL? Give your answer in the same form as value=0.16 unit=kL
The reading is value=58334.352 unit=kL
